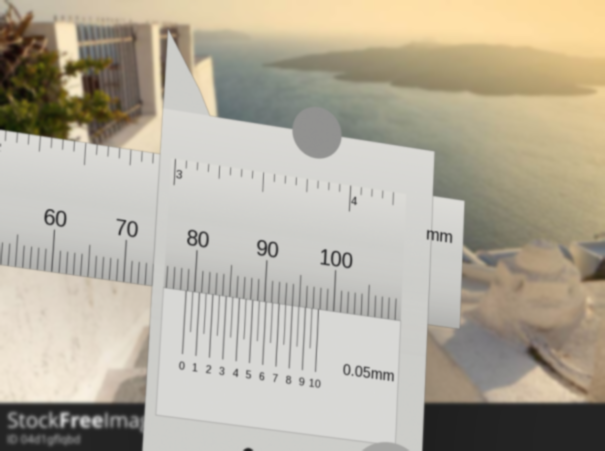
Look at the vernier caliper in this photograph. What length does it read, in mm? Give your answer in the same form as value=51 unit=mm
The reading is value=78.8 unit=mm
